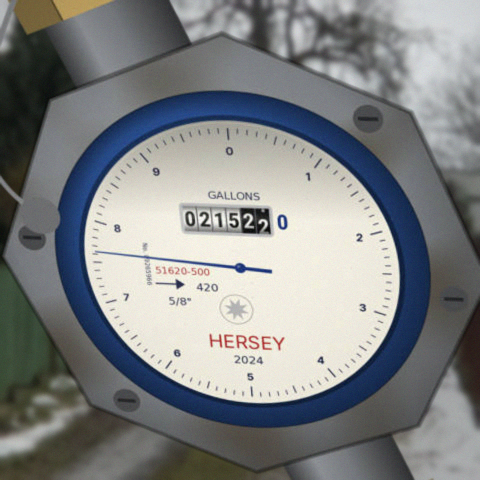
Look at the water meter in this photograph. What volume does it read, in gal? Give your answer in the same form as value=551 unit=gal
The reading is value=215217.6 unit=gal
